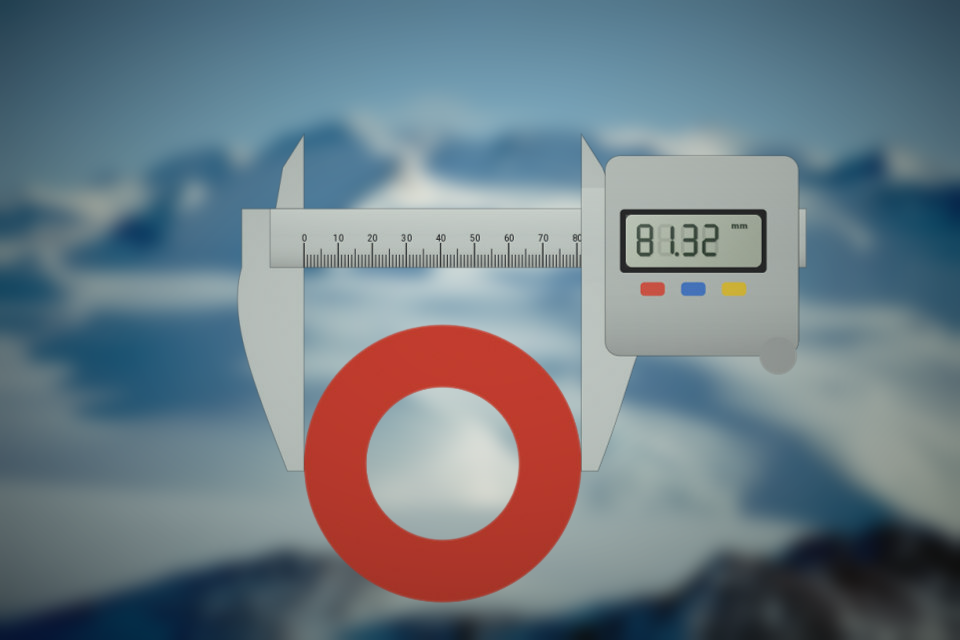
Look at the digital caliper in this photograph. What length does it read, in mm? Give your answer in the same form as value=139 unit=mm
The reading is value=81.32 unit=mm
